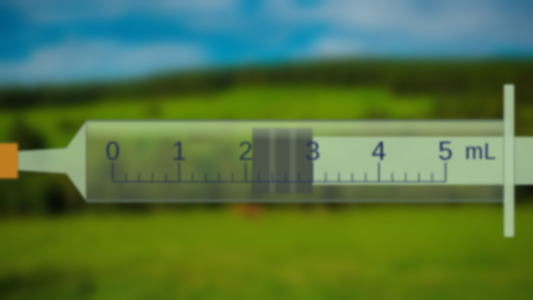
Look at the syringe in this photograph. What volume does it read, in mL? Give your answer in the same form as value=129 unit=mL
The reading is value=2.1 unit=mL
